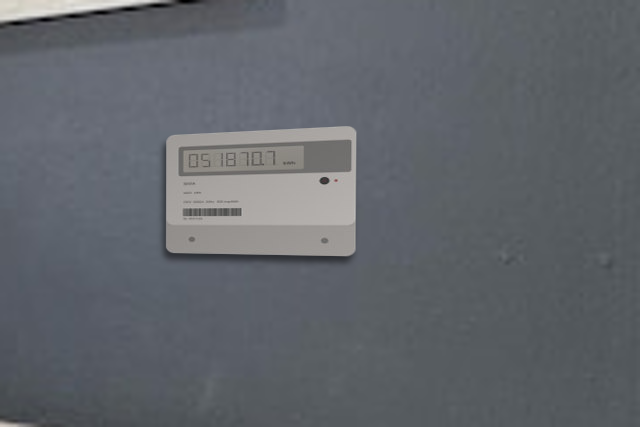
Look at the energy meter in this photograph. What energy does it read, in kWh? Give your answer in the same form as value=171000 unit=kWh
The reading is value=51870.7 unit=kWh
